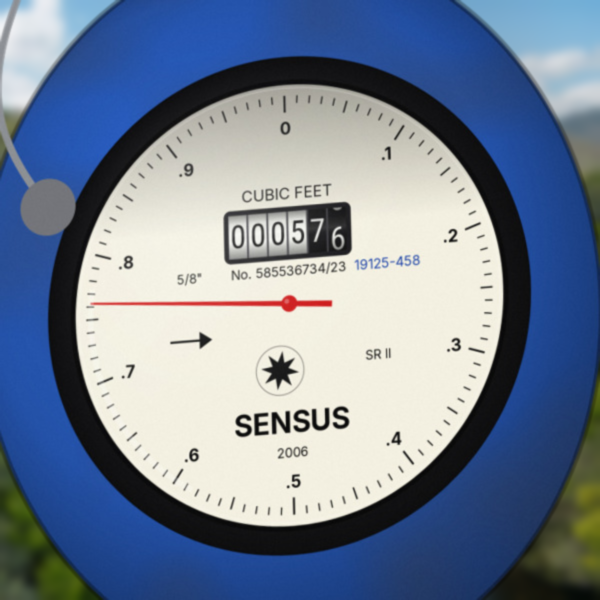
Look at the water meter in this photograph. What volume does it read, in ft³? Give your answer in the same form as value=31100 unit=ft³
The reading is value=575.76 unit=ft³
